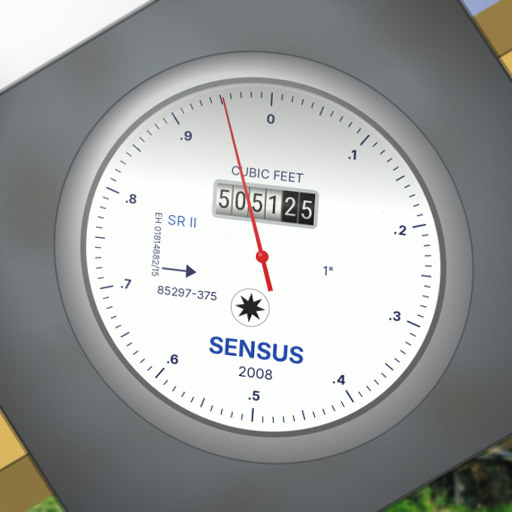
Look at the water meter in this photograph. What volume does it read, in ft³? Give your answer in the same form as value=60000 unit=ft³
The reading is value=505124.95 unit=ft³
